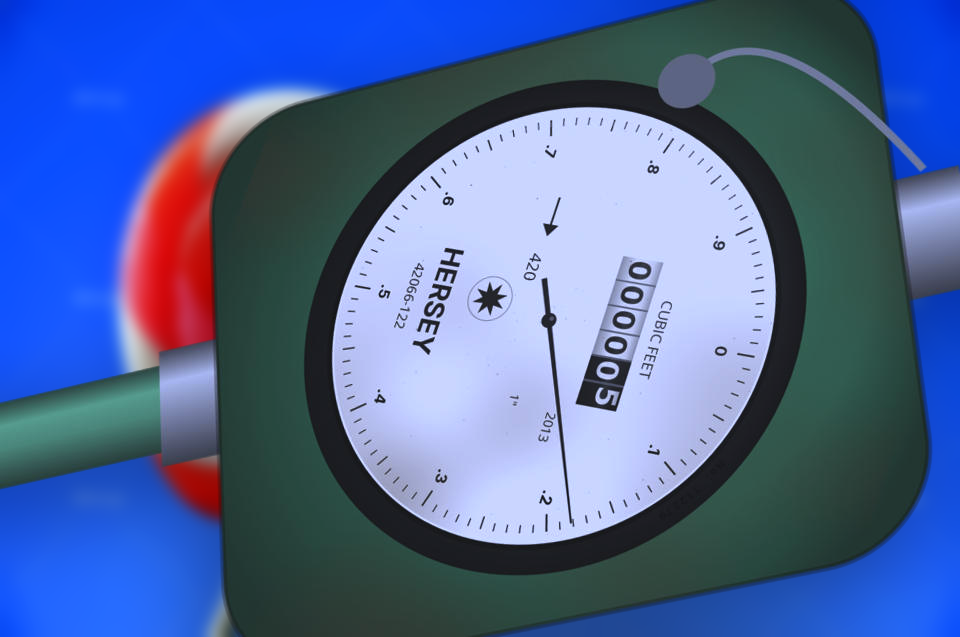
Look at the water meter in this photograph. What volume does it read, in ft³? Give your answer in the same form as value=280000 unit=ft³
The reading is value=5.18 unit=ft³
